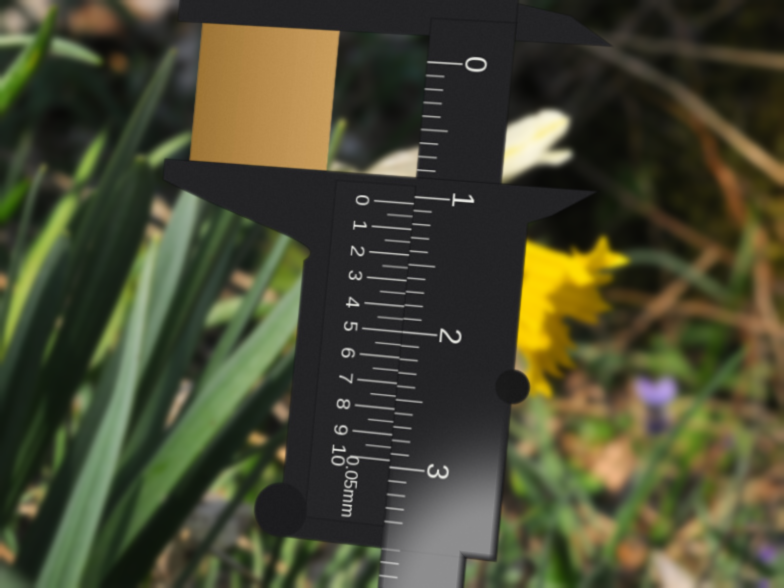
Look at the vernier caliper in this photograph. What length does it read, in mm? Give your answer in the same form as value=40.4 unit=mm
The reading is value=10.5 unit=mm
